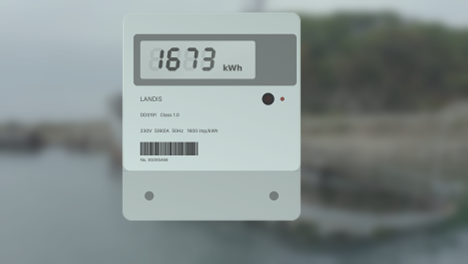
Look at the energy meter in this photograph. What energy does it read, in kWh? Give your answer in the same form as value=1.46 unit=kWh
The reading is value=1673 unit=kWh
